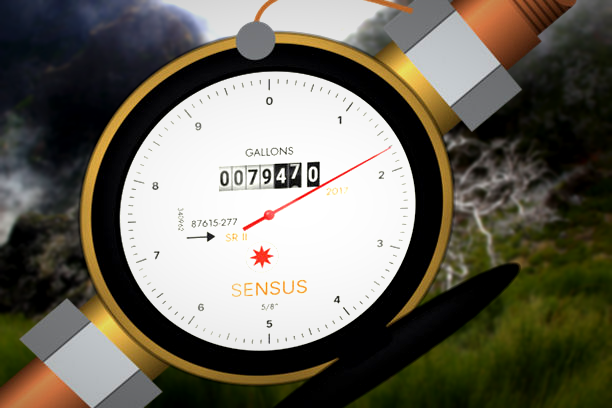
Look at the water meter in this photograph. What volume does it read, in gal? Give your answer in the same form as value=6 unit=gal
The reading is value=79471.7 unit=gal
